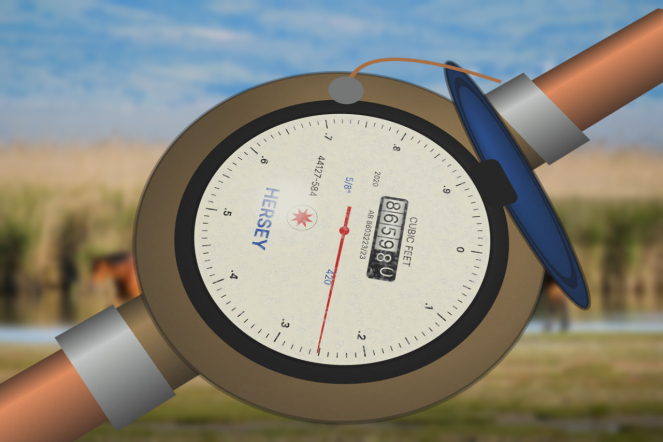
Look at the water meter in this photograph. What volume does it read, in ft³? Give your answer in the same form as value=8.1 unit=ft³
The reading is value=865980.25 unit=ft³
